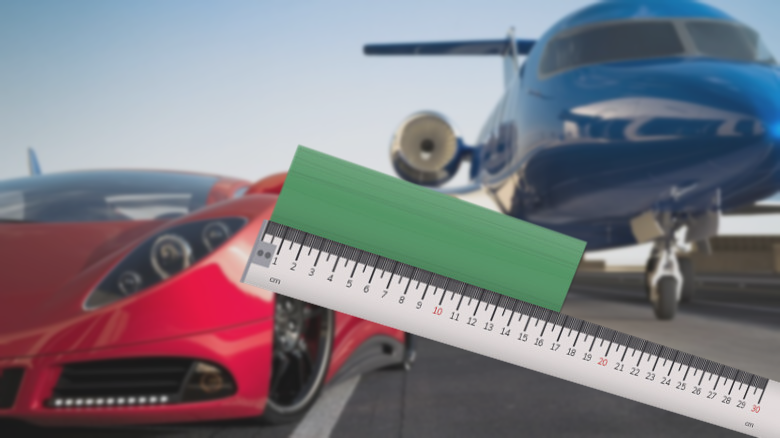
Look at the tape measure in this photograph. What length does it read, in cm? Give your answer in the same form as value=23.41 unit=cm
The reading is value=16.5 unit=cm
